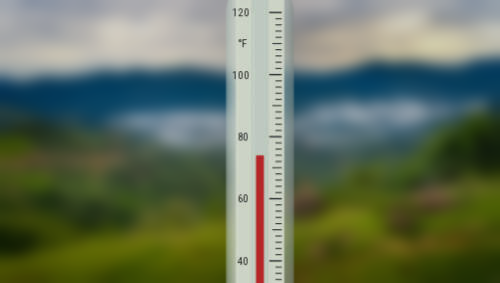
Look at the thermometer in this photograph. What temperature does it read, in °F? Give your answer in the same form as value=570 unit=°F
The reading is value=74 unit=°F
